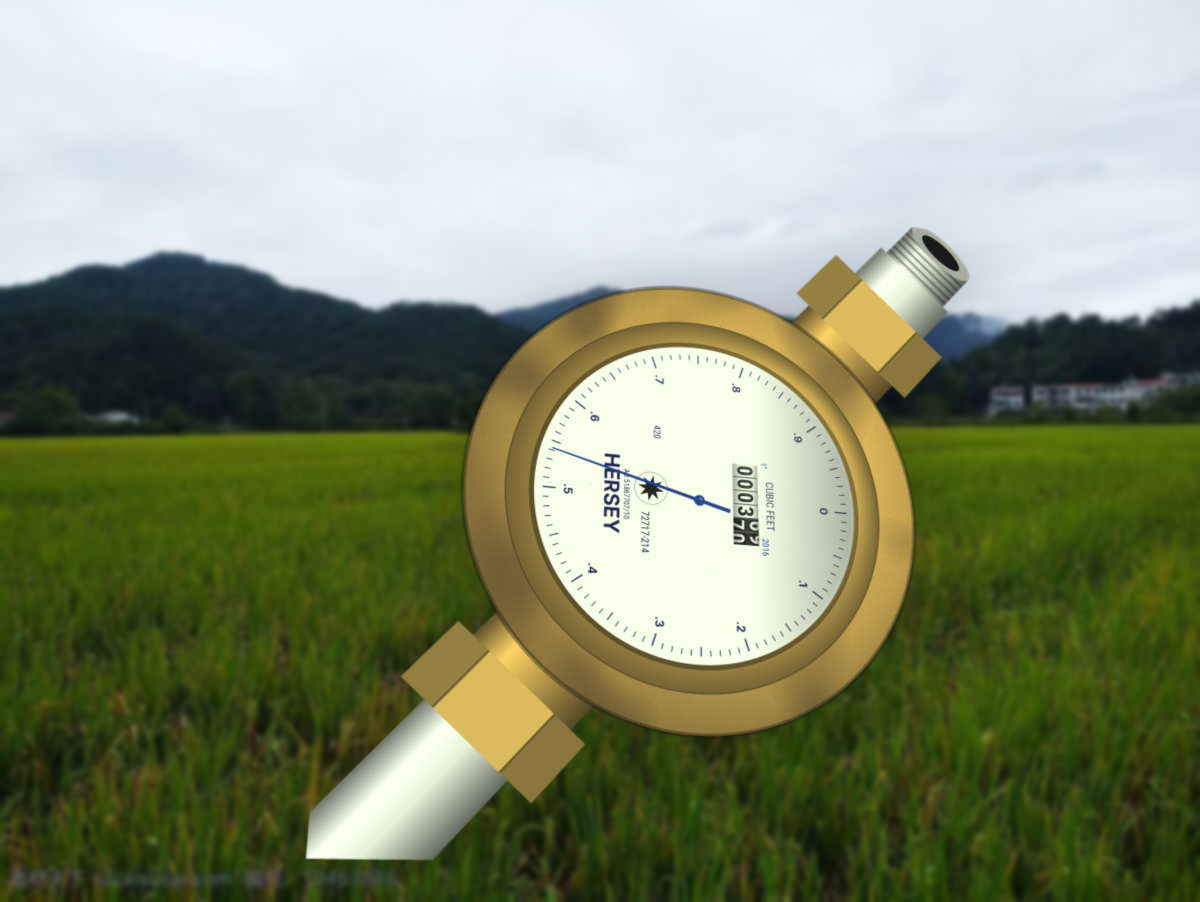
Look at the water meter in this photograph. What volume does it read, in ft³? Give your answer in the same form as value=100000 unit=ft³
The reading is value=369.54 unit=ft³
